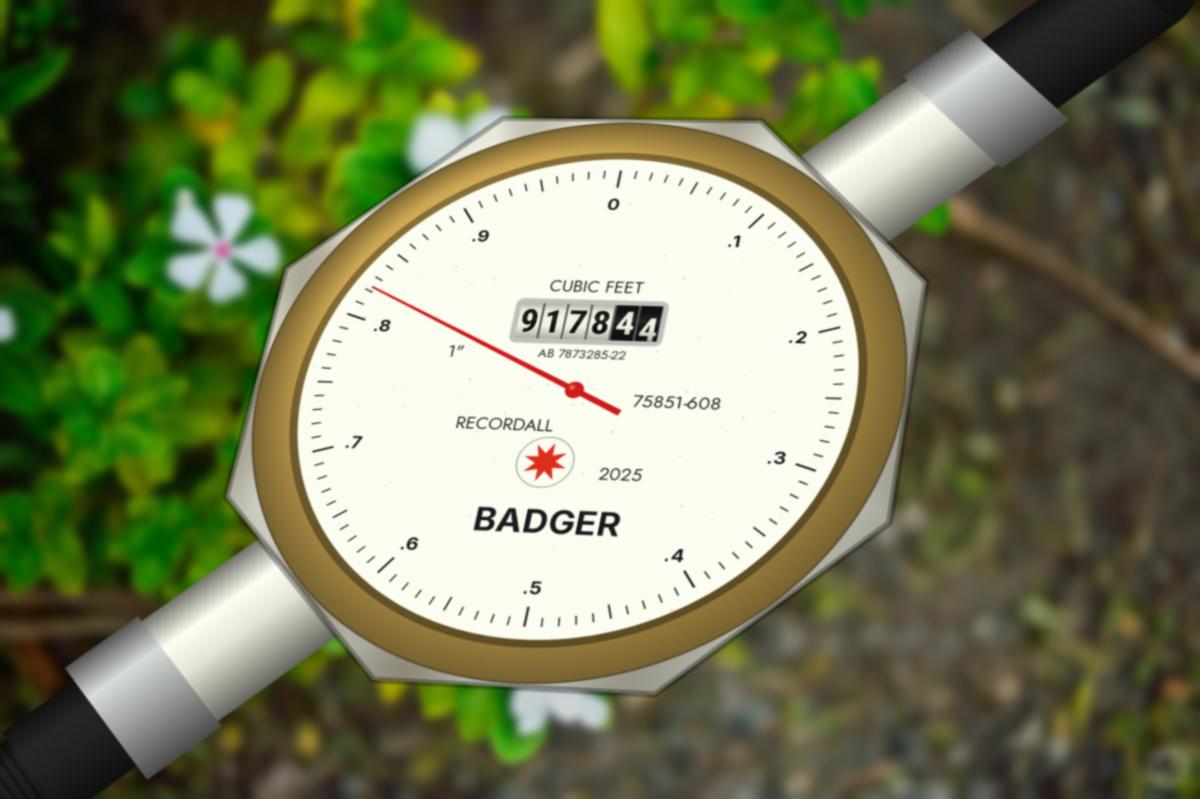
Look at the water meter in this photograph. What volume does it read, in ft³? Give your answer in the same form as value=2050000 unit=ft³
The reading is value=917843.82 unit=ft³
